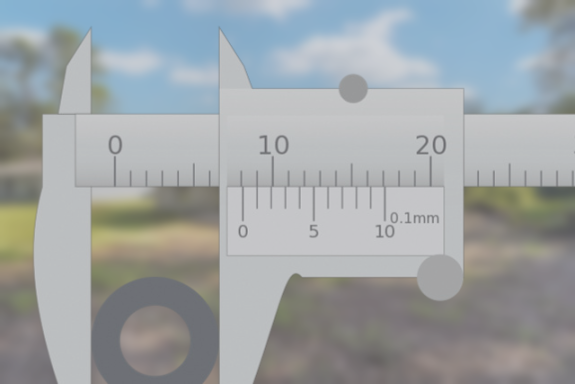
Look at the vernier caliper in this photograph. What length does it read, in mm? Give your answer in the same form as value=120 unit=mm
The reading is value=8.1 unit=mm
